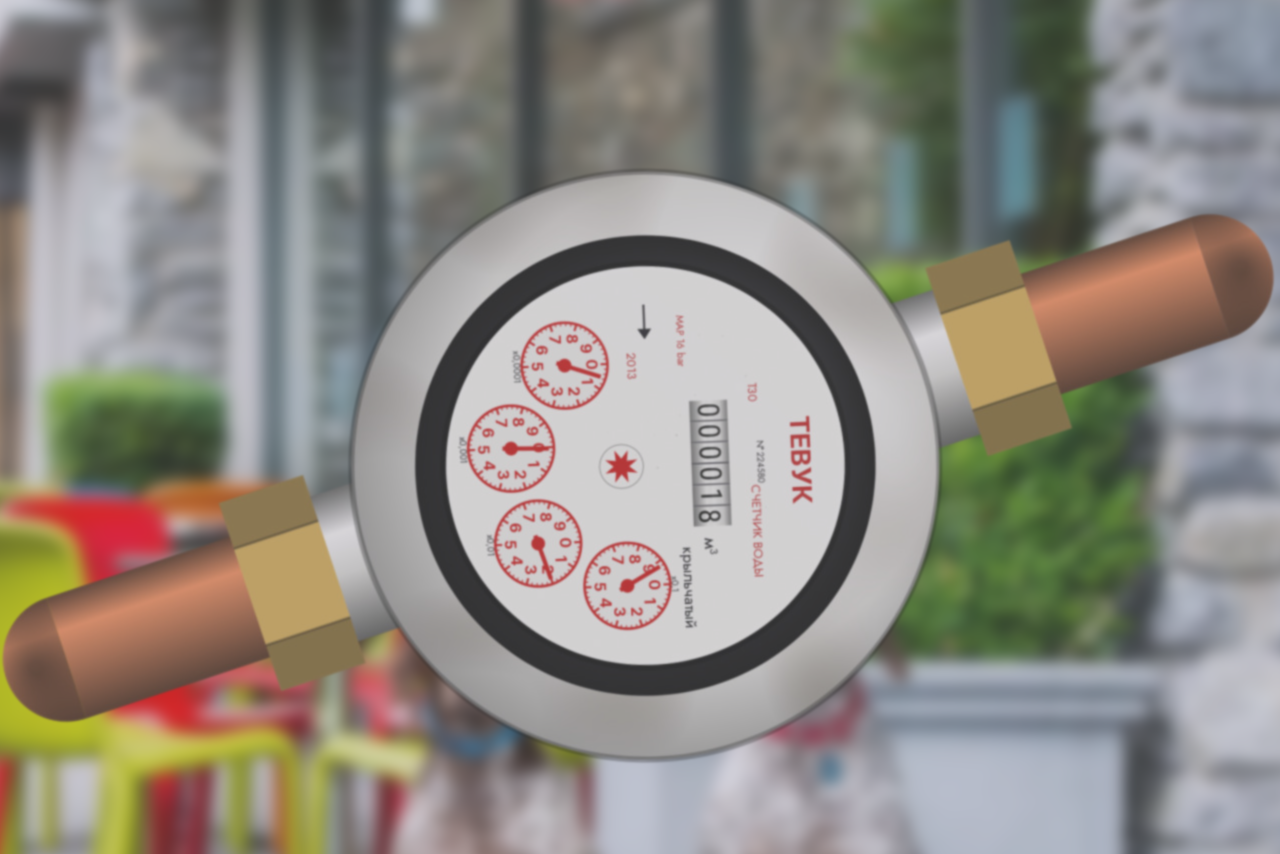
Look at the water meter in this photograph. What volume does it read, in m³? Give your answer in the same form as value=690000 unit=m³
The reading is value=17.9200 unit=m³
